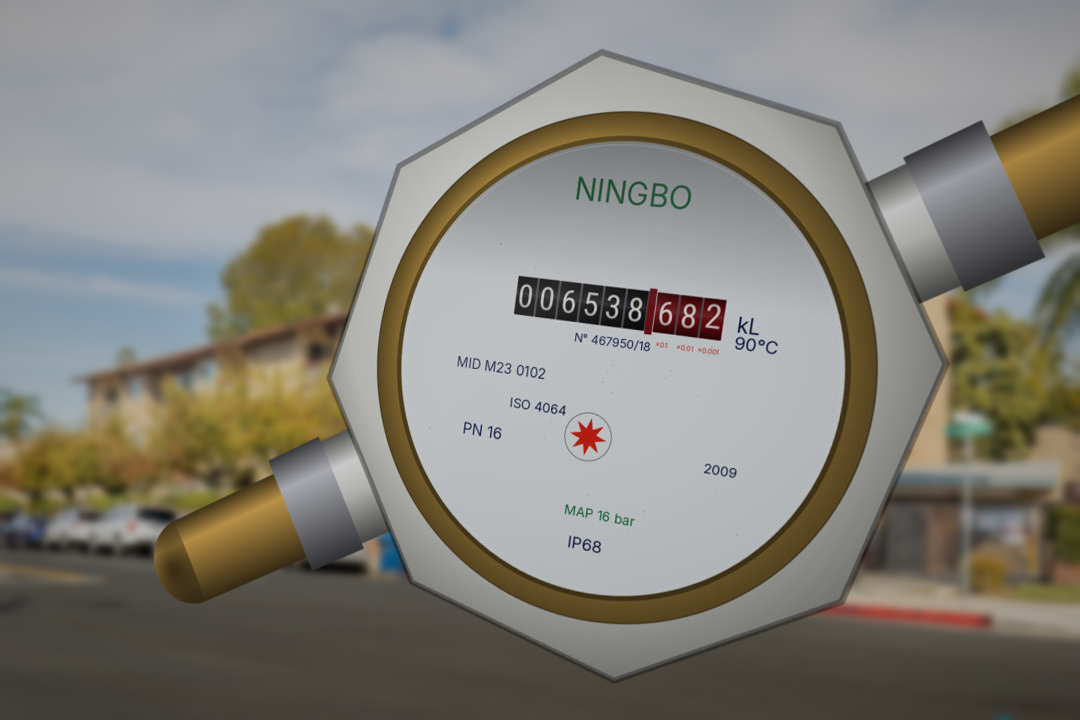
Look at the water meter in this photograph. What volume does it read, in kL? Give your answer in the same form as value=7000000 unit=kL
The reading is value=6538.682 unit=kL
